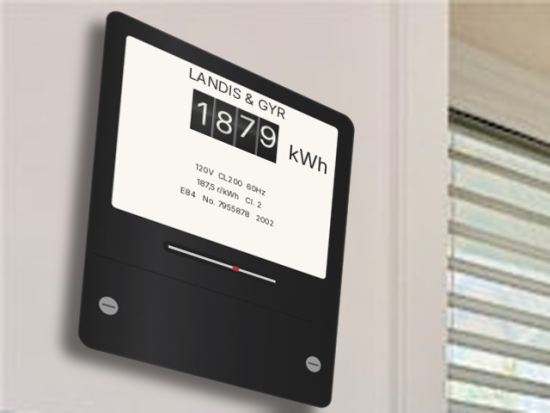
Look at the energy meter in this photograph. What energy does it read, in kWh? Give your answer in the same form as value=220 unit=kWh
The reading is value=1879 unit=kWh
